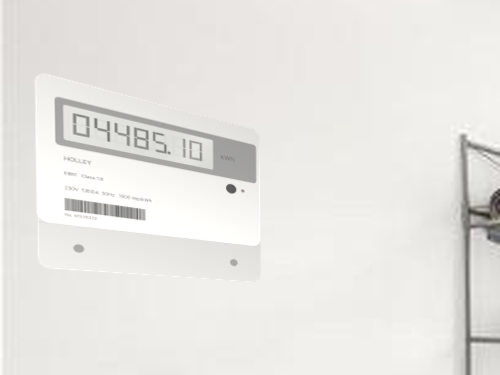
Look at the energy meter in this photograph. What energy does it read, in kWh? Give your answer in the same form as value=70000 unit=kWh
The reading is value=4485.10 unit=kWh
